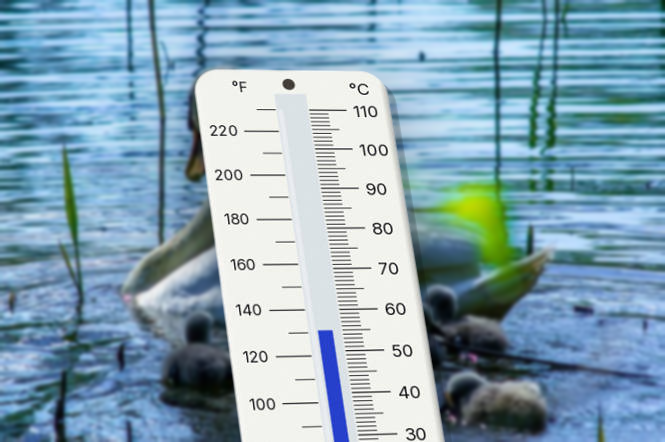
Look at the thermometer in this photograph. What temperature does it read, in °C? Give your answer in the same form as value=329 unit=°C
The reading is value=55 unit=°C
